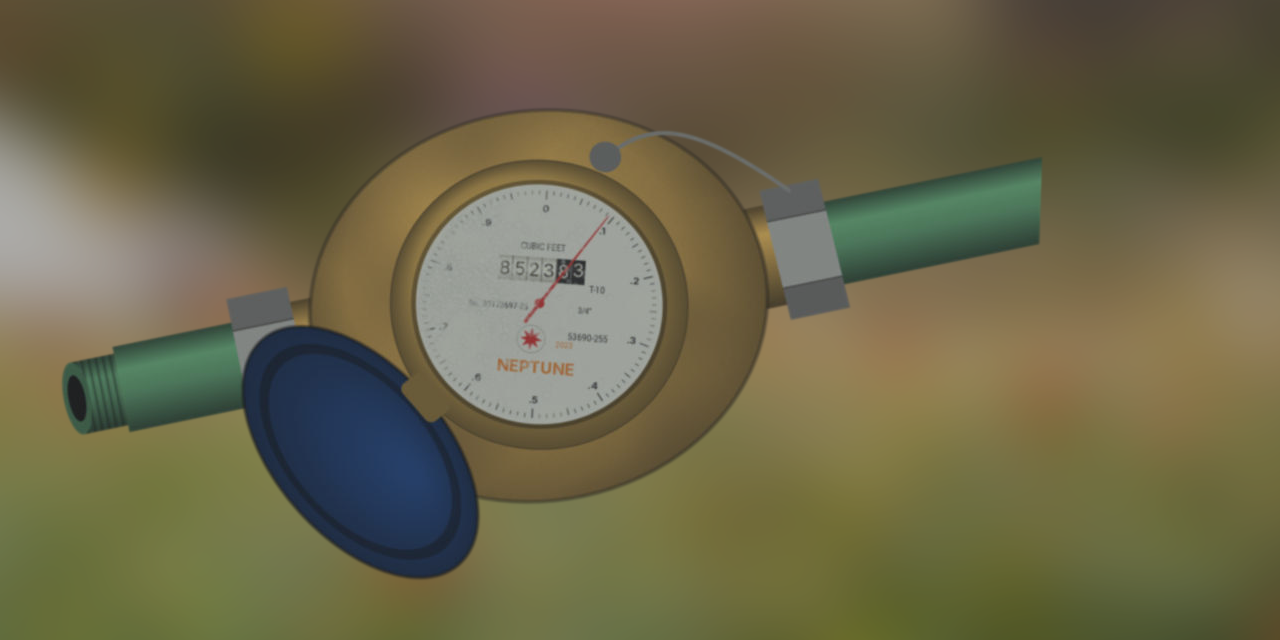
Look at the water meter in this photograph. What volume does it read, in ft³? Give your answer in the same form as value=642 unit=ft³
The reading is value=852383.09 unit=ft³
